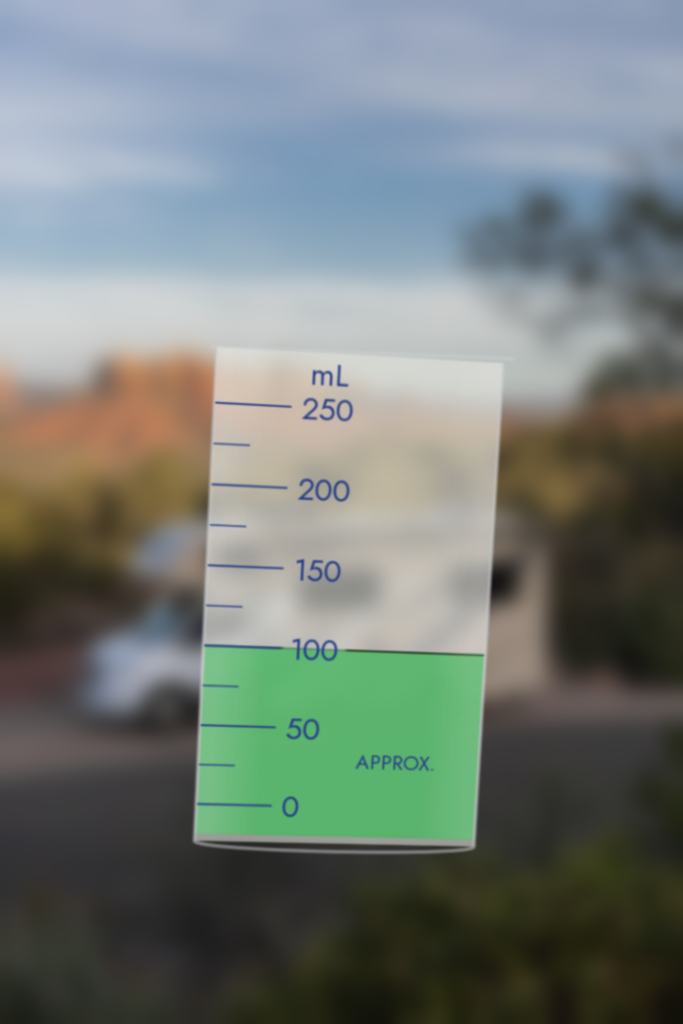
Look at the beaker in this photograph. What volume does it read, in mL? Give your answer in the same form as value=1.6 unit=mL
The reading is value=100 unit=mL
